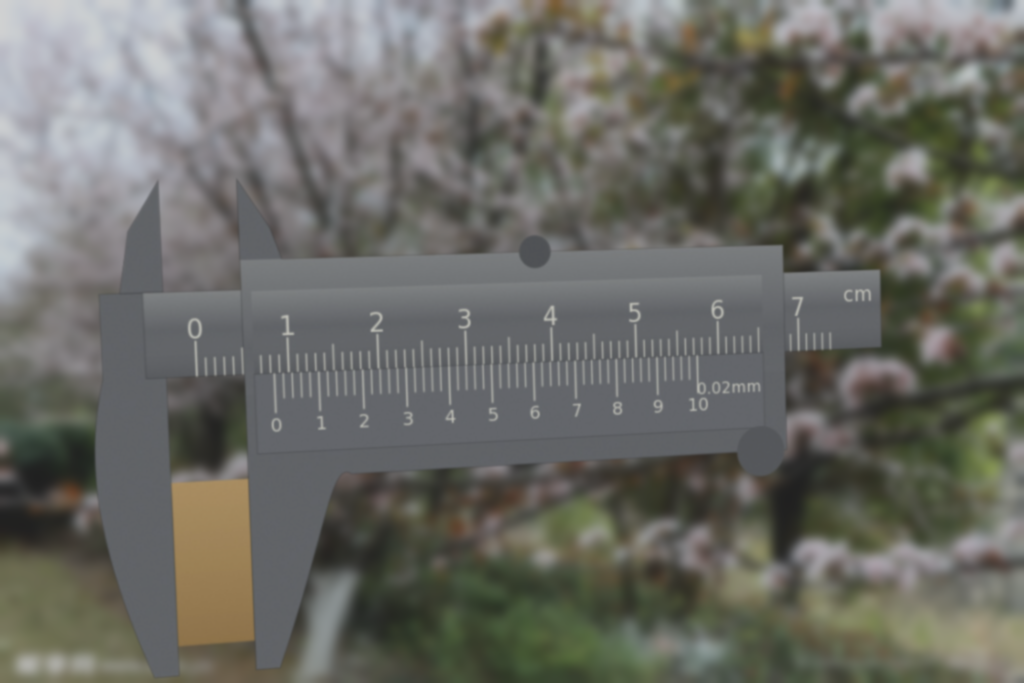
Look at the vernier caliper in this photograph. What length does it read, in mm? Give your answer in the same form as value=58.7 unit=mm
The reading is value=8.4 unit=mm
